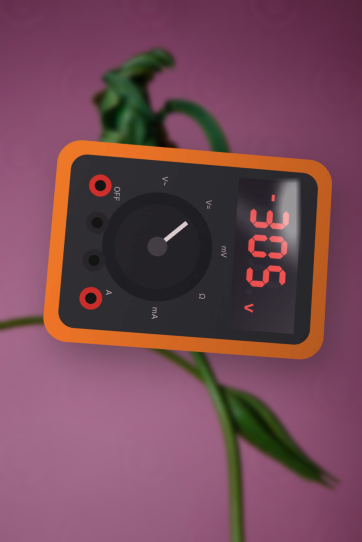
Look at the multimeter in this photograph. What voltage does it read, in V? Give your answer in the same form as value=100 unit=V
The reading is value=-305 unit=V
